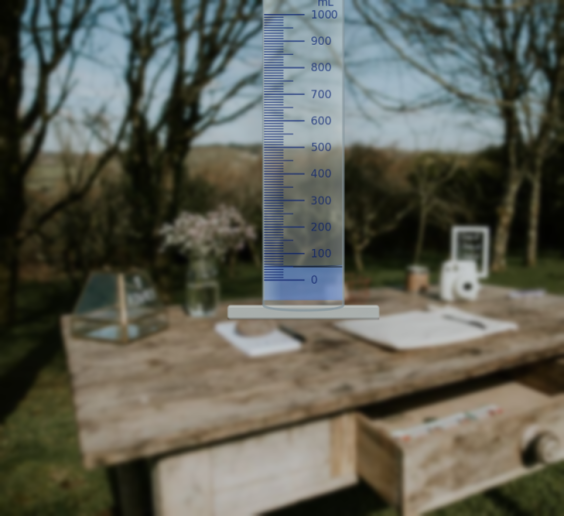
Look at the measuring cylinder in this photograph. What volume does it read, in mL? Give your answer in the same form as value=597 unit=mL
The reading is value=50 unit=mL
